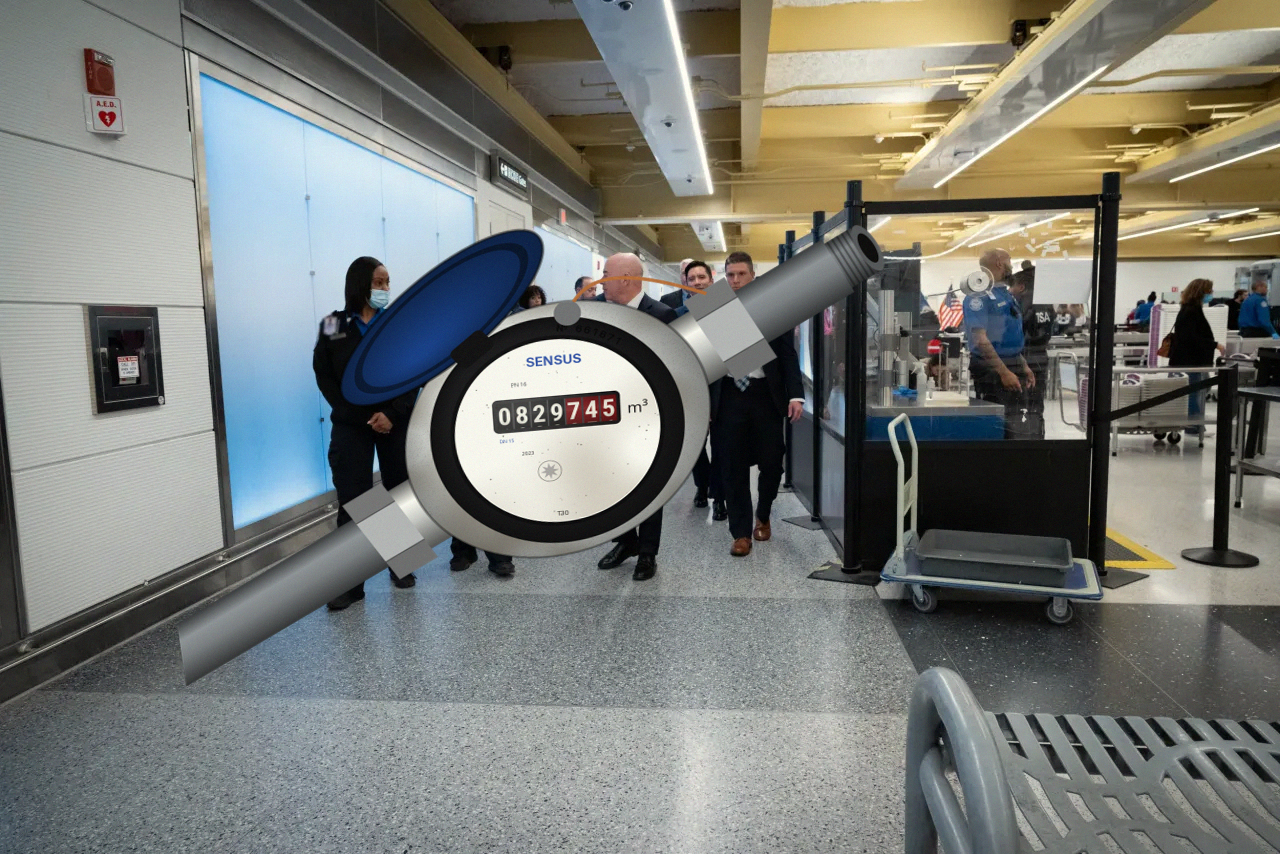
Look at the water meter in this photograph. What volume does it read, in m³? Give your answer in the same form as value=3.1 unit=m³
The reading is value=829.745 unit=m³
